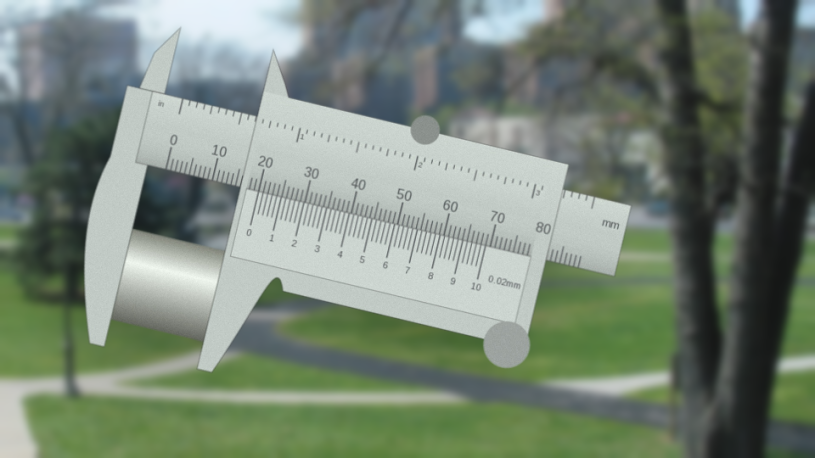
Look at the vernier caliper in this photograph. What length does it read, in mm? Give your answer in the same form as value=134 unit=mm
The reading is value=20.0 unit=mm
